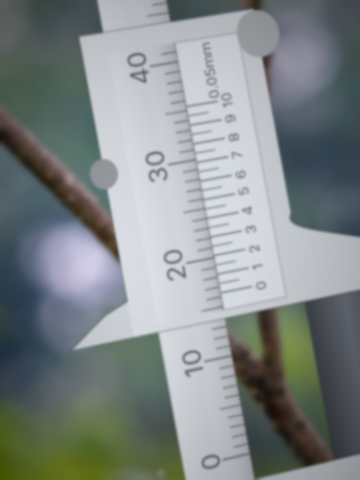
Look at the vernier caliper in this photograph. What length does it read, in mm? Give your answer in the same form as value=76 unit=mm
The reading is value=16.4 unit=mm
